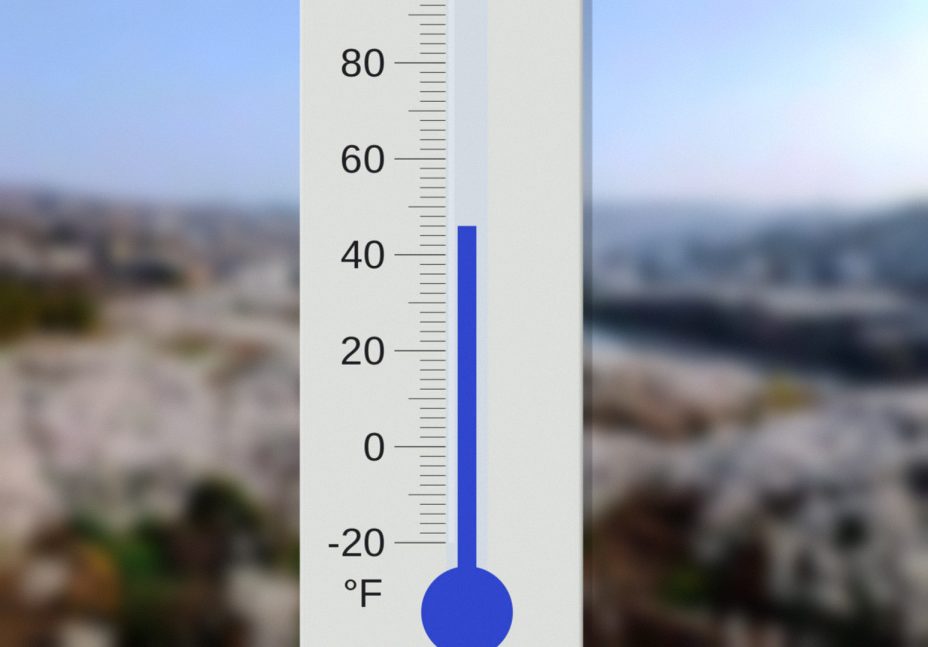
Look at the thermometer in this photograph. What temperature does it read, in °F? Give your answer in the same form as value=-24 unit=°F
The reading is value=46 unit=°F
